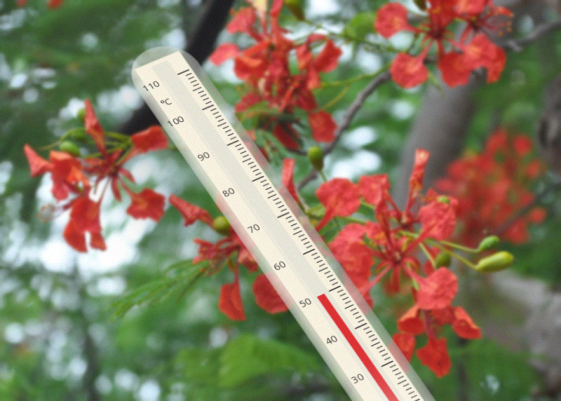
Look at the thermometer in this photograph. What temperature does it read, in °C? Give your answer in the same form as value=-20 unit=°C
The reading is value=50 unit=°C
